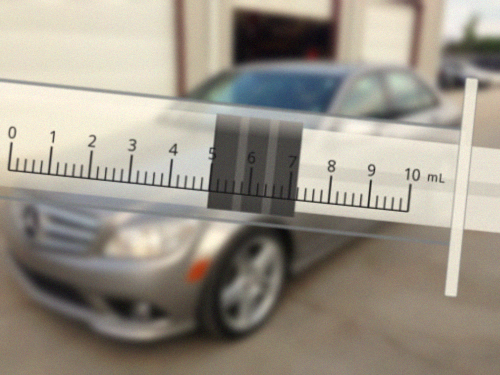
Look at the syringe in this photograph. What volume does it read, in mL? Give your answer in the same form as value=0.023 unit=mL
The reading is value=5 unit=mL
